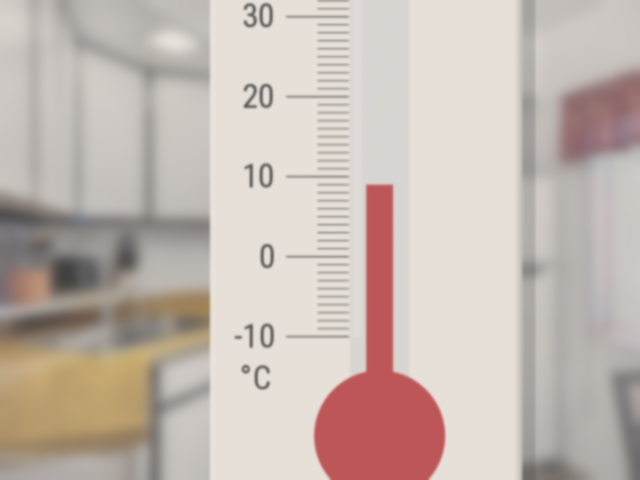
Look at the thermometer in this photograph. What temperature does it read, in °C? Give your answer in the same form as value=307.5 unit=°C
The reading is value=9 unit=°C
